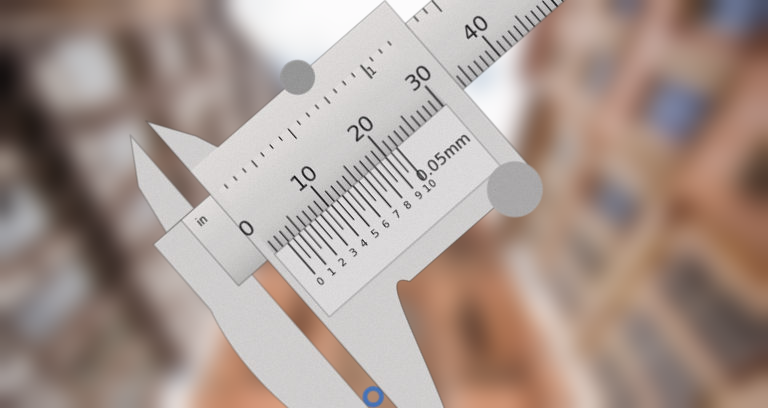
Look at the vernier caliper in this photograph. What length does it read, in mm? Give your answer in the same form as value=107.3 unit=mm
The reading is value=2.8 unit=mm
